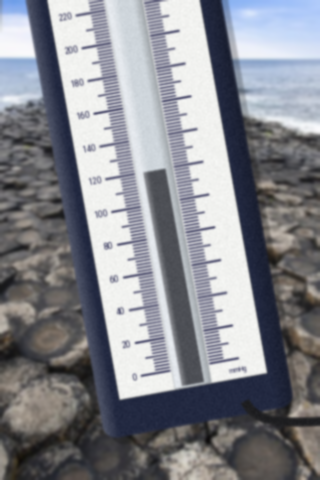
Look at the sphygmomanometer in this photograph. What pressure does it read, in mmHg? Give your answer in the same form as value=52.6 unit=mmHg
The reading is value=120 unit=mmHg
